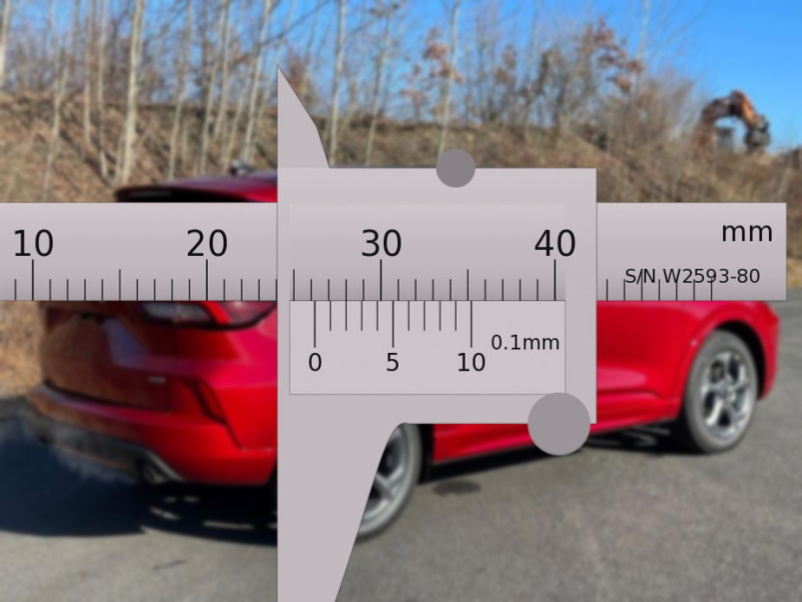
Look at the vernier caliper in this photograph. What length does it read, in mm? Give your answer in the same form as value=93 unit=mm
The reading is value=26.2 unit=mm
